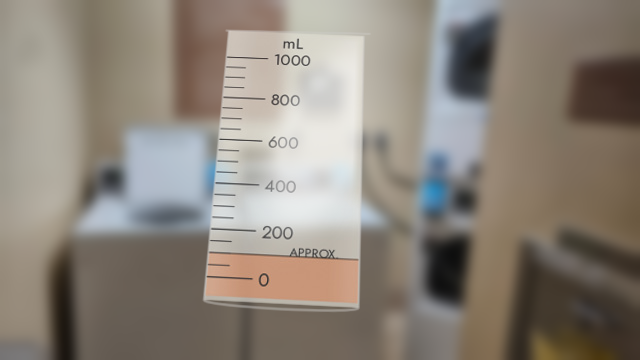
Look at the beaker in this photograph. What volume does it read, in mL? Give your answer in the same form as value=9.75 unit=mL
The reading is value=100 unit=mL
